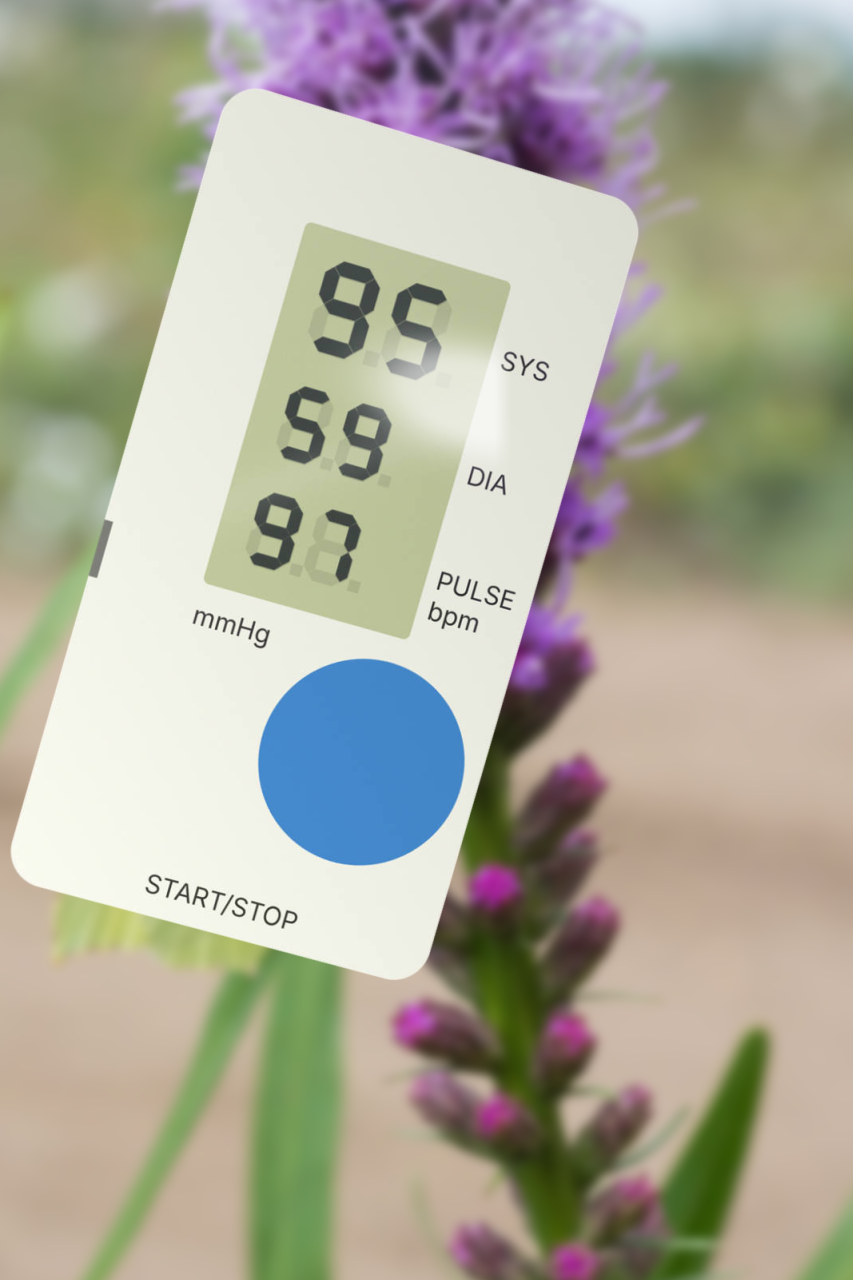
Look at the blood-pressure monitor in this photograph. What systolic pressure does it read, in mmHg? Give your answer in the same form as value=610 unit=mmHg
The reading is value=95 unit=mmHg
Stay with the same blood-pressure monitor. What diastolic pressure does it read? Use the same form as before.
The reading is value=59 unit=mmHg
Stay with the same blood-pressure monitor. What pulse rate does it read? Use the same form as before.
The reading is value=97 unit=bpm
